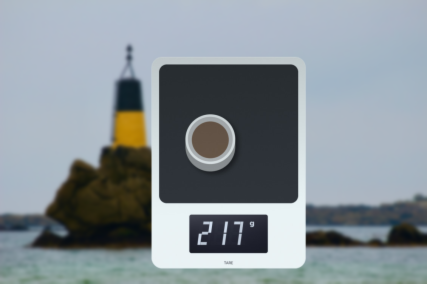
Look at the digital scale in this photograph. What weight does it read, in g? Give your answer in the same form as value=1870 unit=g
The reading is value=217 unit=g
